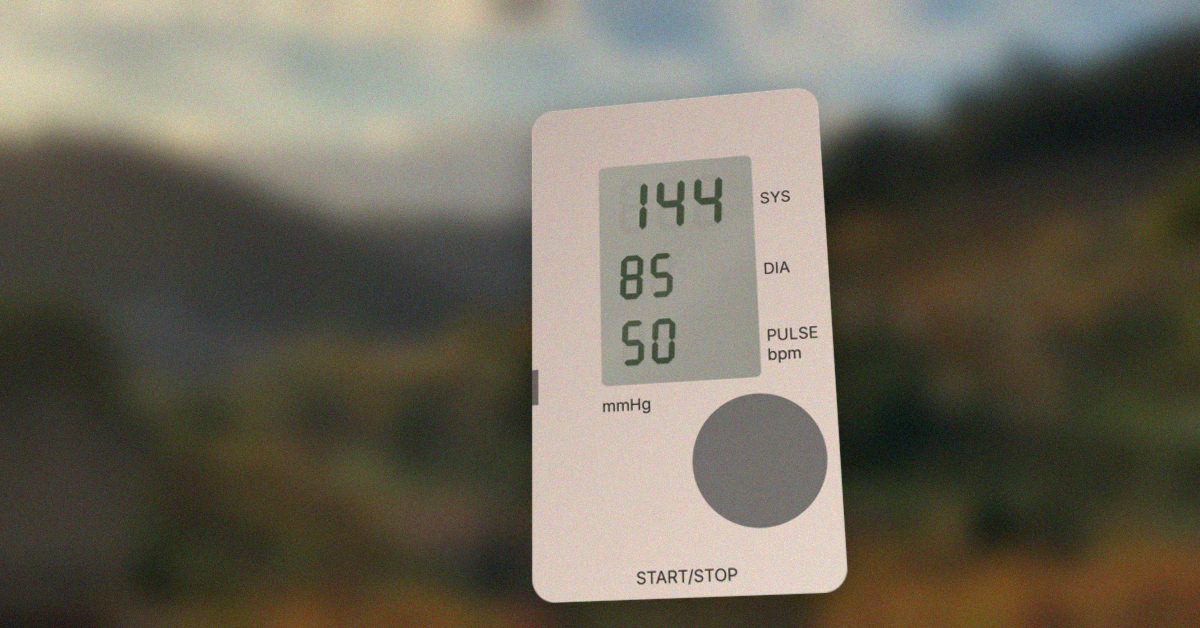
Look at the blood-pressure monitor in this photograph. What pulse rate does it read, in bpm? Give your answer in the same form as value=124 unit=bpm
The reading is value=50 unit=bpm
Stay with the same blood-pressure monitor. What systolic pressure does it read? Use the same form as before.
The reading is value=144 unit=mmHg
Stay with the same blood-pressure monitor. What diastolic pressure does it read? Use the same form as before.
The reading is value=85 unit=mmHg
